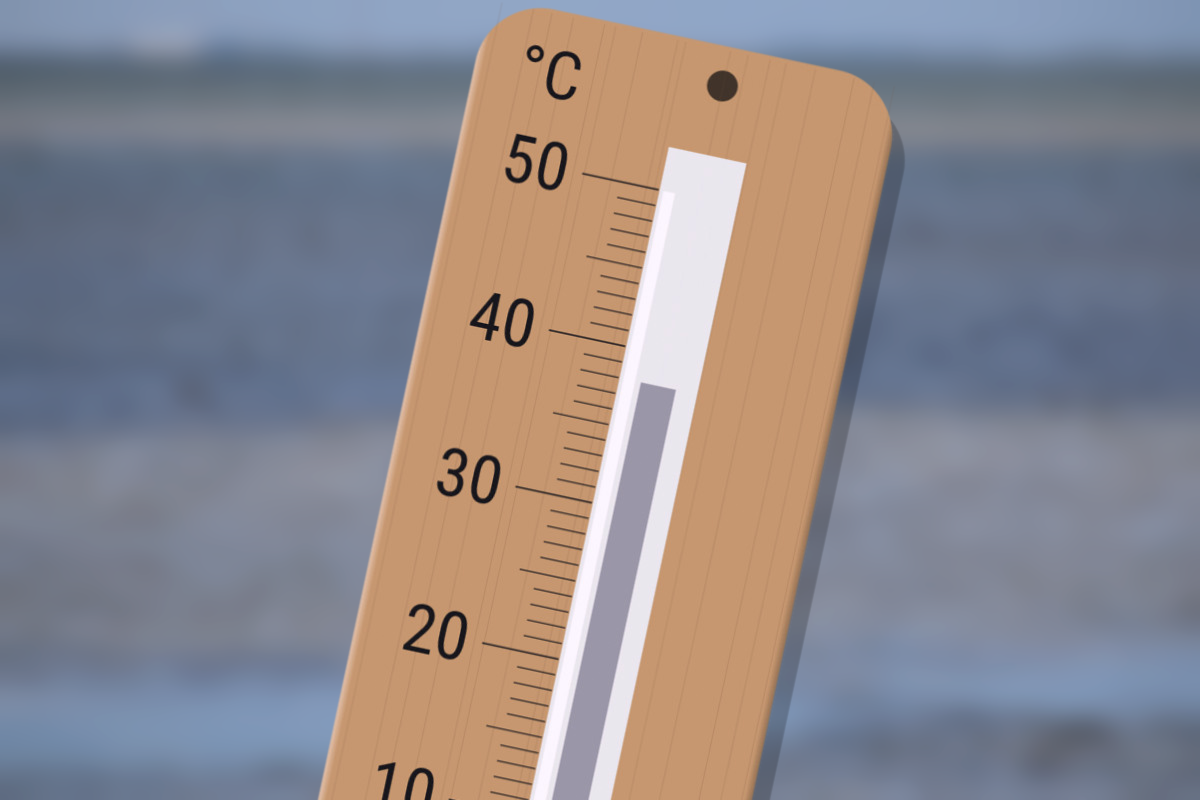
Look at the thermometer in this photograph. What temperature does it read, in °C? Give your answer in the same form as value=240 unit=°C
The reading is value=38 unit=°C
